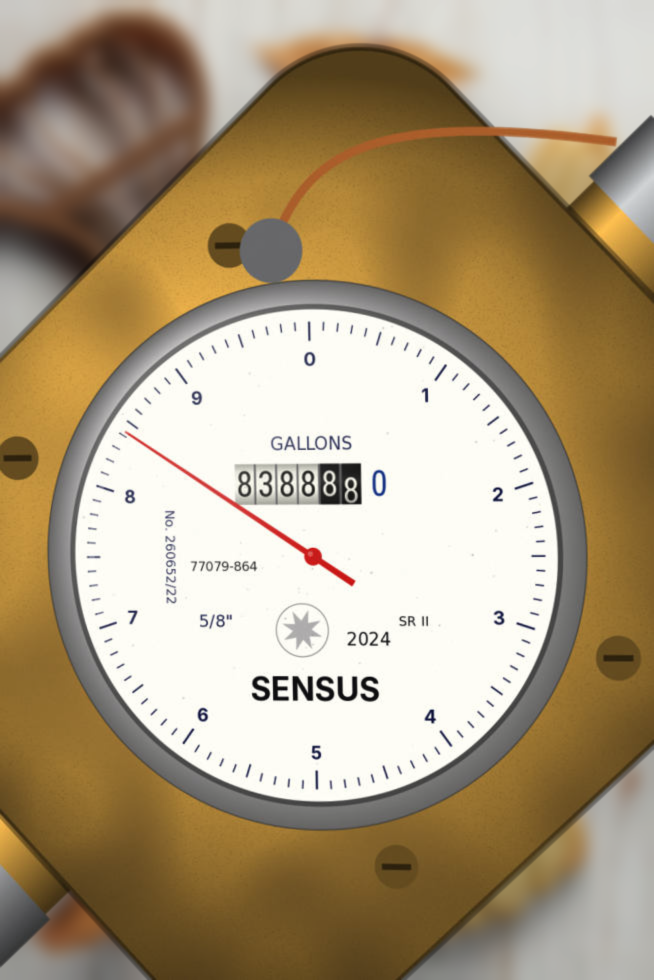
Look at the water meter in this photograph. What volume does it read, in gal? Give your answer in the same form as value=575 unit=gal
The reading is value=8388878.4 unit=gal
